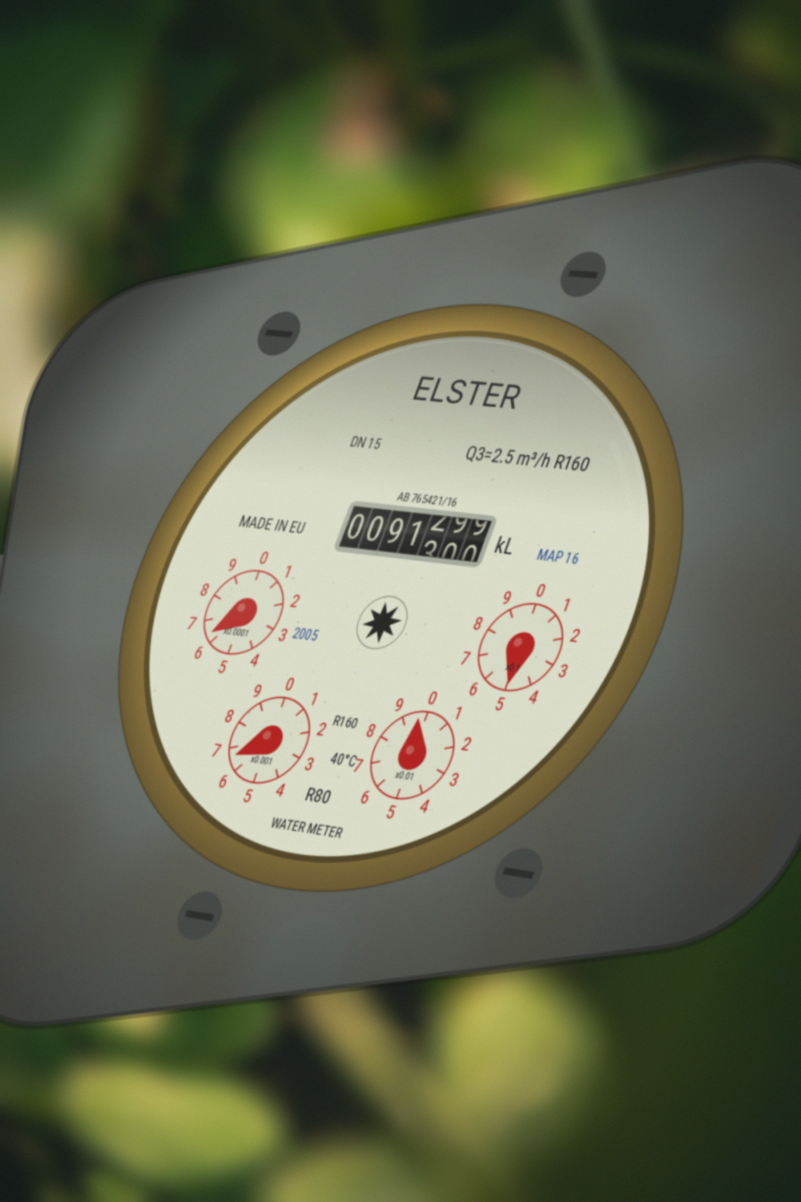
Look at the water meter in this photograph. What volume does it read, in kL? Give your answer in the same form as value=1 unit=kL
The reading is value=91299.4966 unit=kL
